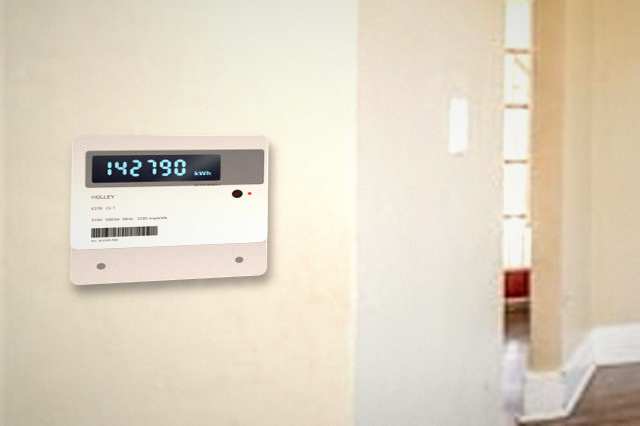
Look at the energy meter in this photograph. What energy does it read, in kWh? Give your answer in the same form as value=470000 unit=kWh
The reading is value=142790 unit=kWh
